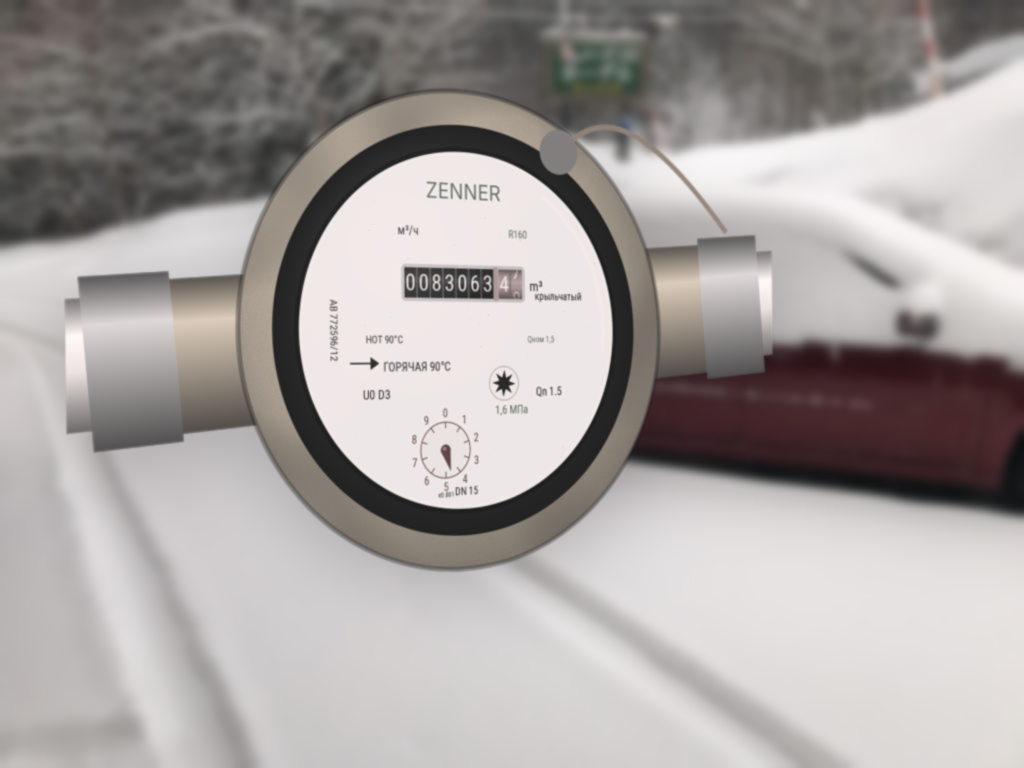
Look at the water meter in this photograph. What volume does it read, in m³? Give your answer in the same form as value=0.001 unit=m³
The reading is value=83063.474 unit=m³
